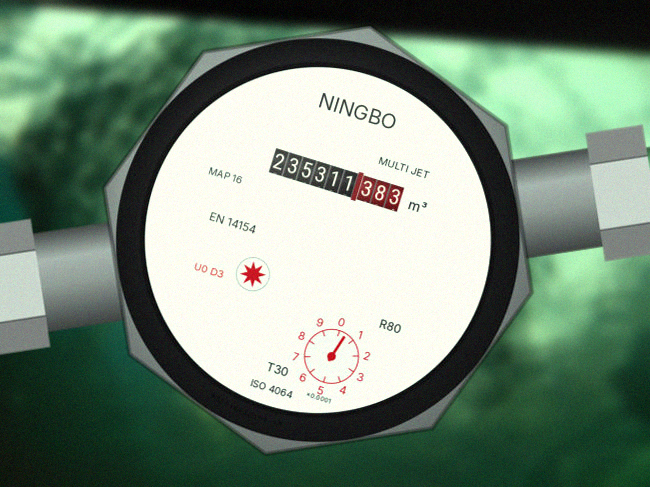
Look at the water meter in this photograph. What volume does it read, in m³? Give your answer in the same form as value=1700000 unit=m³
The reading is value=235311.3830 unit=m³
